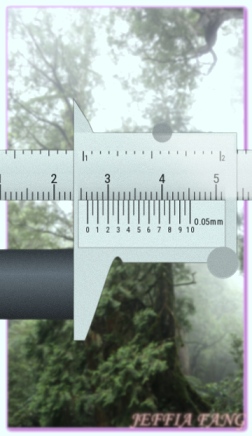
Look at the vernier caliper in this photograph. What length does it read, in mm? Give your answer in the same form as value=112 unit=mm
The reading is value=26.2 unit=mm
